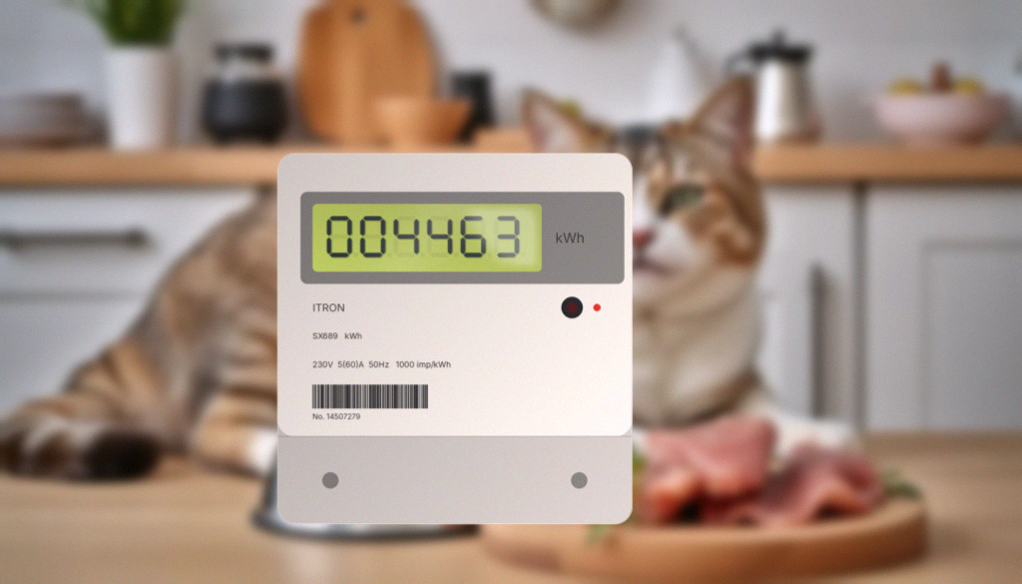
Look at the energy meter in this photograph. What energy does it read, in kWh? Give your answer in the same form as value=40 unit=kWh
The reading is value=4463 unit=kWh
